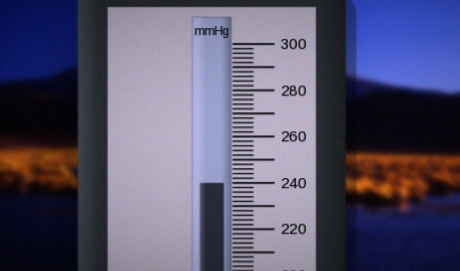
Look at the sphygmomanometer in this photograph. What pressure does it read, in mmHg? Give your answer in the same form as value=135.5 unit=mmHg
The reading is value=240 unit=mmHg
